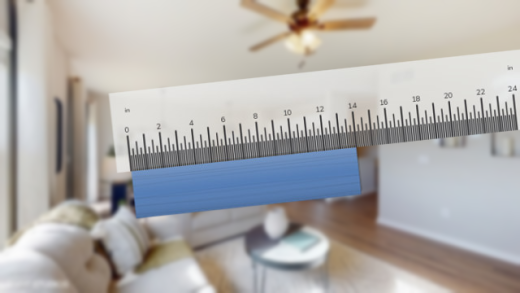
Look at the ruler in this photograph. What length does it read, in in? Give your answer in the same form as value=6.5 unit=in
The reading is value=14 unit=in
